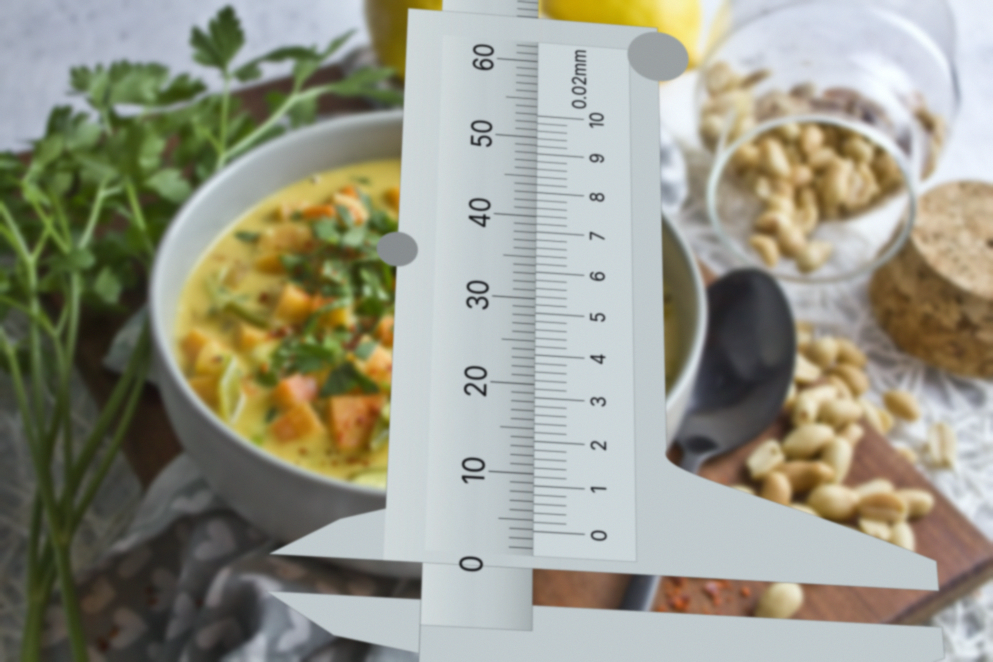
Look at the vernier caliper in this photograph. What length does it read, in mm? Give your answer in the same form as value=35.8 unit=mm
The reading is value=3.8 unit=mm
